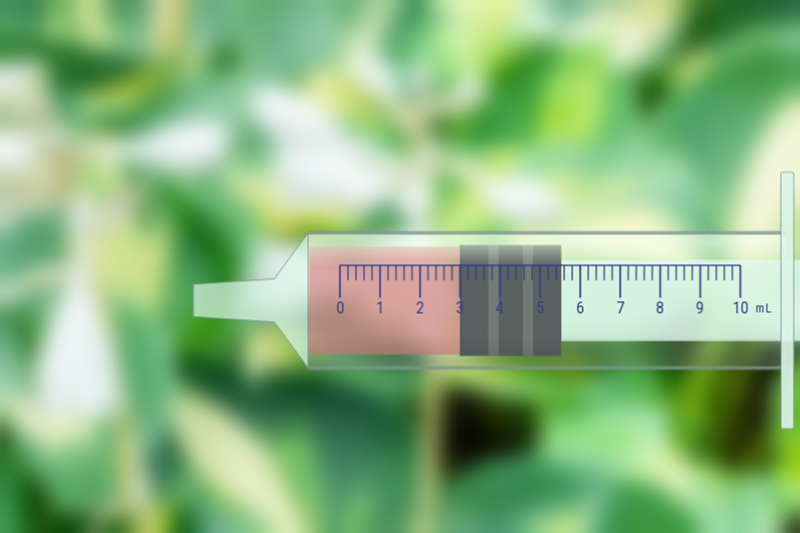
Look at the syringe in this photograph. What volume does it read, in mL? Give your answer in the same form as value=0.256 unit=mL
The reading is value=3 unit=mL
